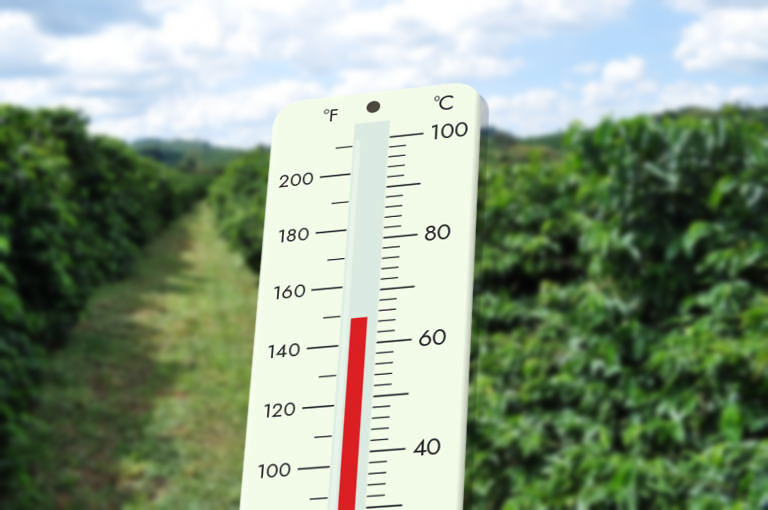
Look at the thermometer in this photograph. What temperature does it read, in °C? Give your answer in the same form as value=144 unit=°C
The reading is value=65 unit=°C
